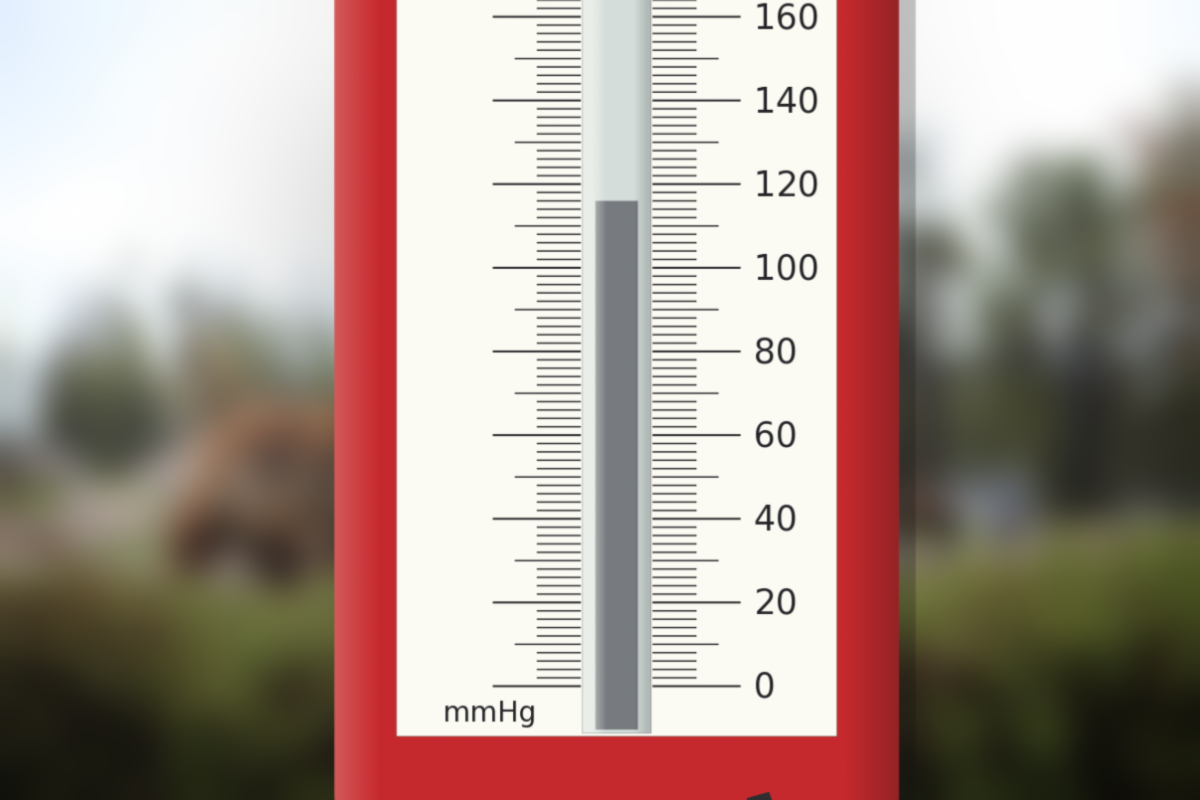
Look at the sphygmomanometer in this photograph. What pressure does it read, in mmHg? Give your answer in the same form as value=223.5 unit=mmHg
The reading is value=116 unit=mmHg
